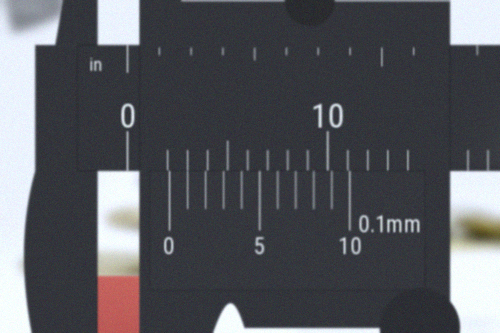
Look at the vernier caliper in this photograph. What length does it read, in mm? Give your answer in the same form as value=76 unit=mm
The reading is value=2.1 unit=mm
